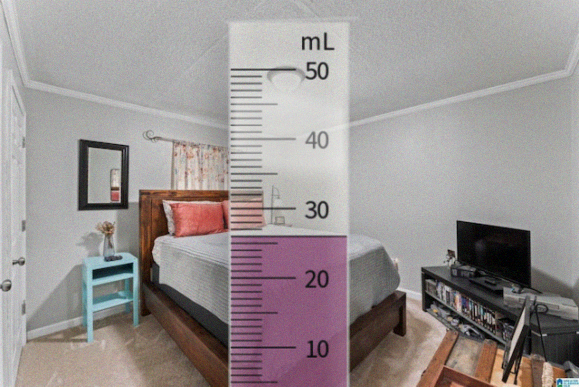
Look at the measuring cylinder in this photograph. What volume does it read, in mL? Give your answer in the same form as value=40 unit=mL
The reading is value=26 unit=mL
